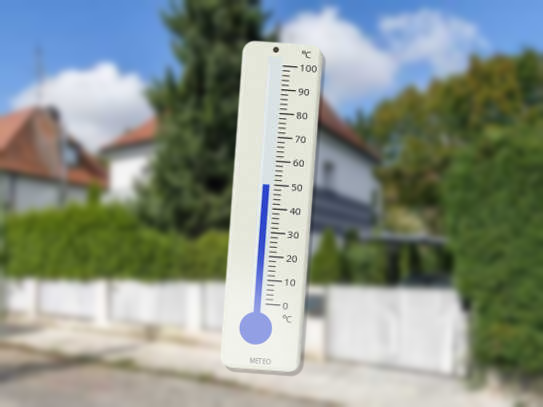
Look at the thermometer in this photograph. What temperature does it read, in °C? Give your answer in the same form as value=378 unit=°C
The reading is value=50 unit=°C
